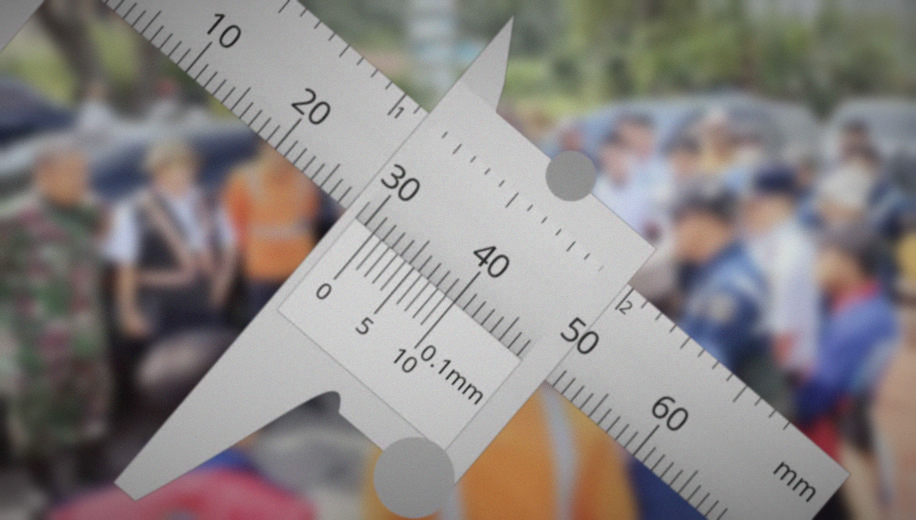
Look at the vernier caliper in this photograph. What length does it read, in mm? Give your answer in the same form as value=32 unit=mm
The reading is value=31.0 unit=mm
